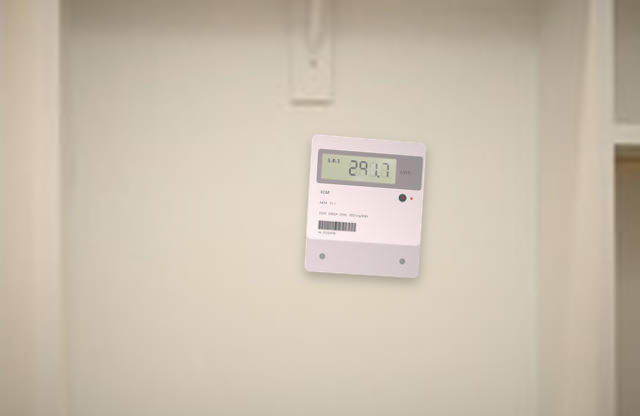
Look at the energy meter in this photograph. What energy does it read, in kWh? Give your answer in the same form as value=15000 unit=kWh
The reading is value=291.7 unit=kWh
